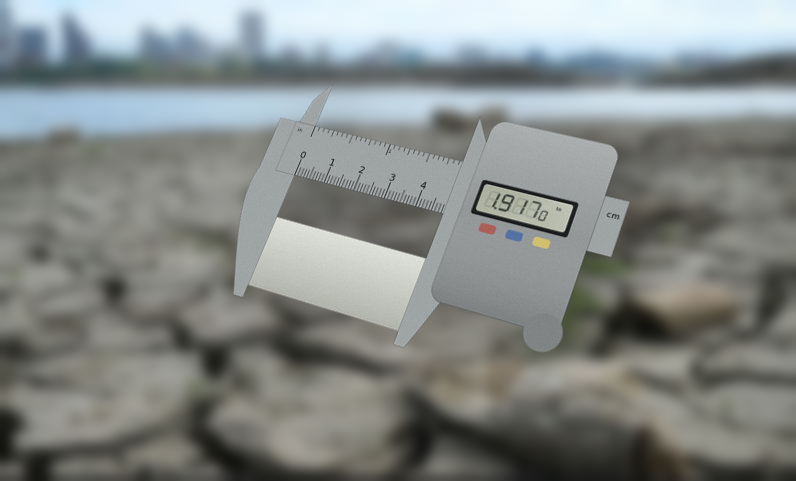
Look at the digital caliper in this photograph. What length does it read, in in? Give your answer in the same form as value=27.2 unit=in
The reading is value=1.9170 unit=in
